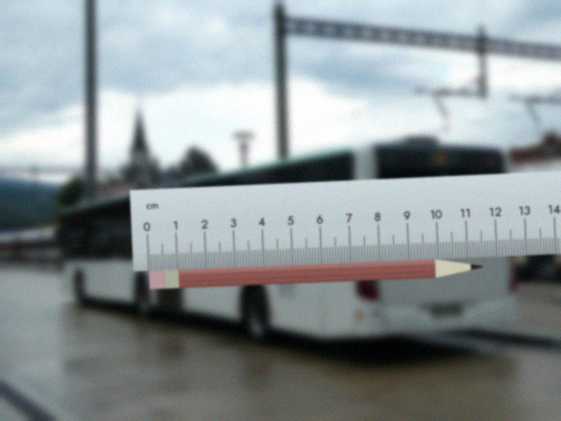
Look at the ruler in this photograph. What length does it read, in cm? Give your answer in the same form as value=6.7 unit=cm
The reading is value=11.5 unit=cm
